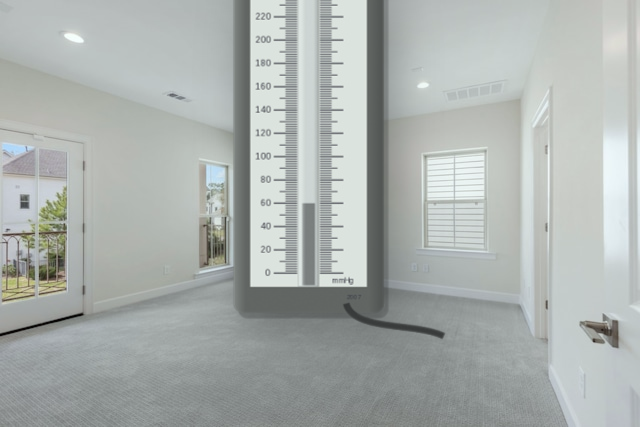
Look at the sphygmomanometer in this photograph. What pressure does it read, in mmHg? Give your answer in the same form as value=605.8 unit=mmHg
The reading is value=60 unit=mmHg
